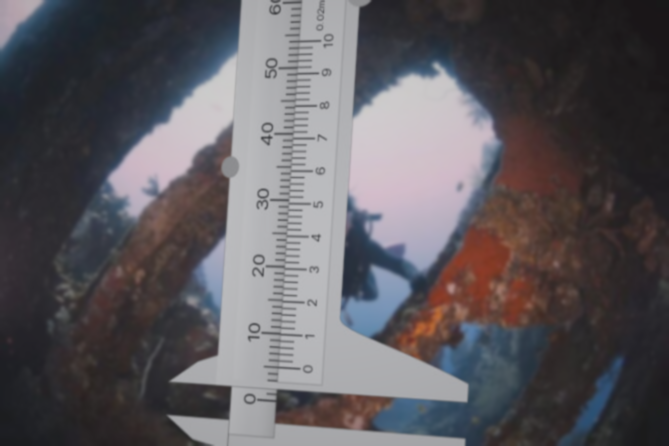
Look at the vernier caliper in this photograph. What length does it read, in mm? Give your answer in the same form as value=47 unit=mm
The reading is value=5.0 unit=mm
